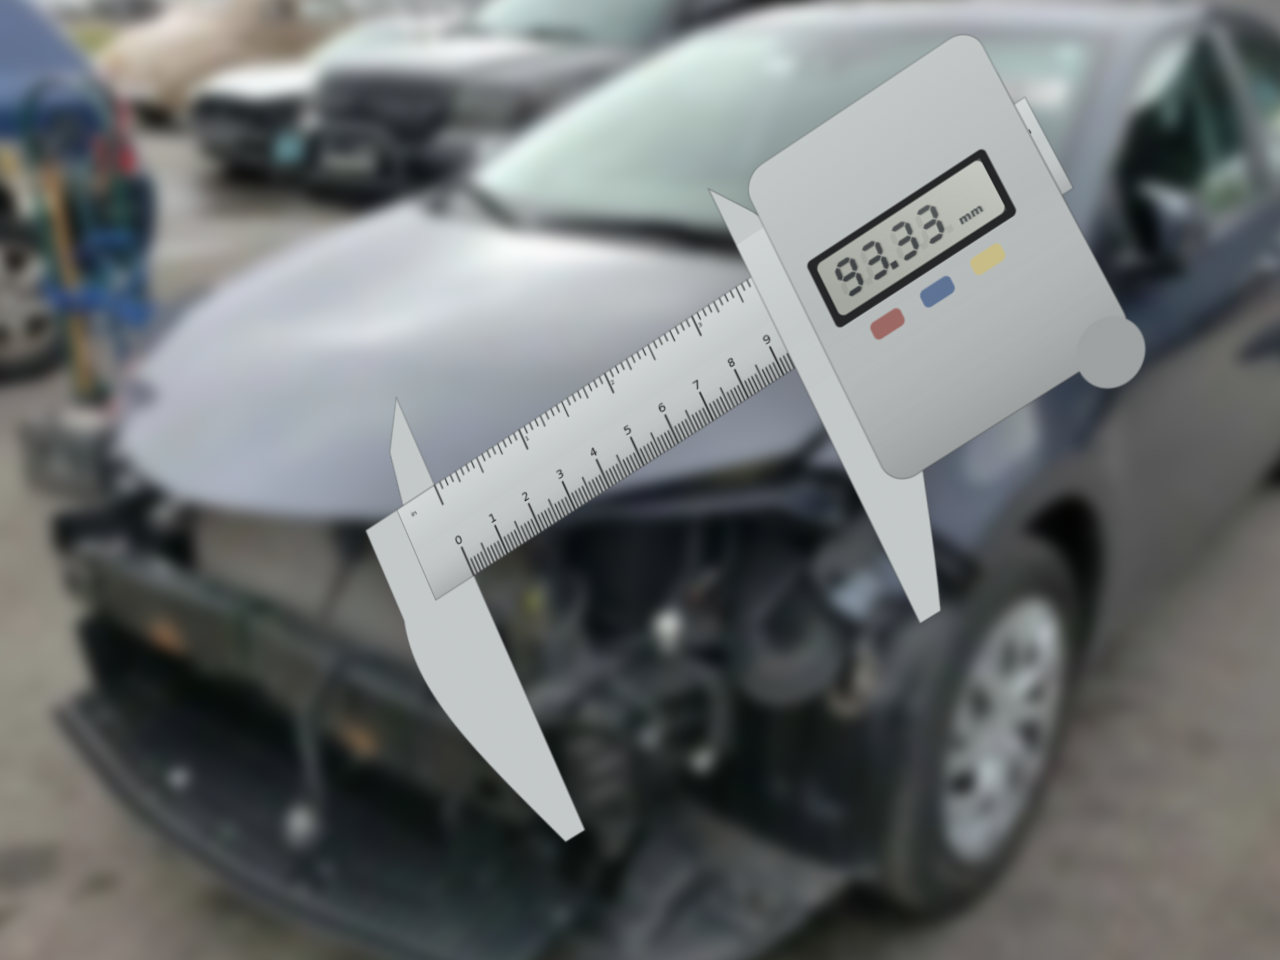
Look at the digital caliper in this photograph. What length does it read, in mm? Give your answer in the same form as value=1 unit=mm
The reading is value=93.33 unit=mm
